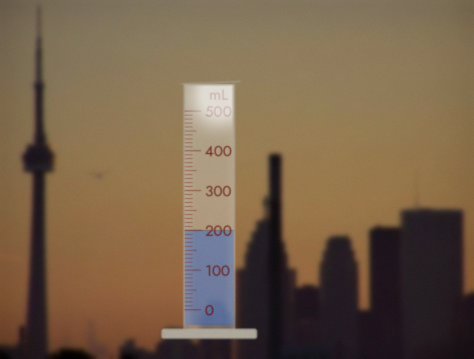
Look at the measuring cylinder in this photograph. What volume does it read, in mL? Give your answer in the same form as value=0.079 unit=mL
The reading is value=200 unit=mL
